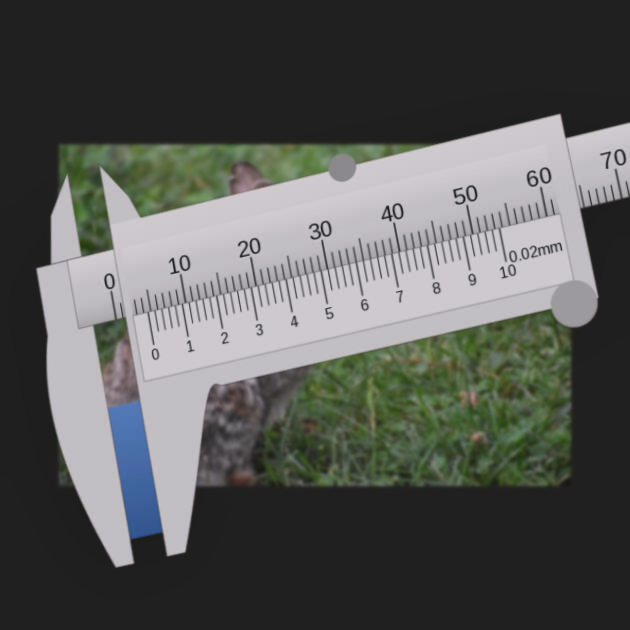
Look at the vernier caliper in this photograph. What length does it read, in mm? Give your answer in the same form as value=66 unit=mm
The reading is value=4.6 unit=mm
